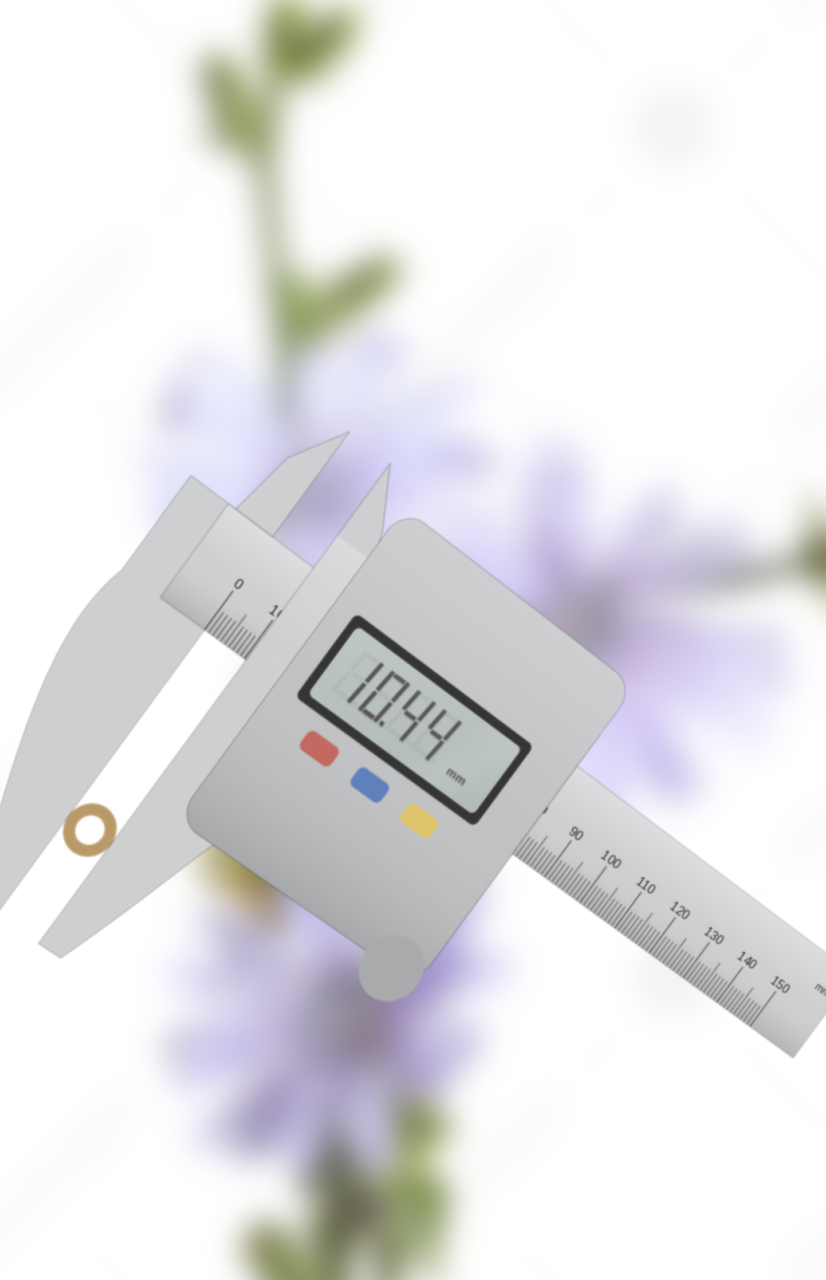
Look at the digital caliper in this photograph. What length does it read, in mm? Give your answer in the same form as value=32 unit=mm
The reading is value=10.44 unit=mm
